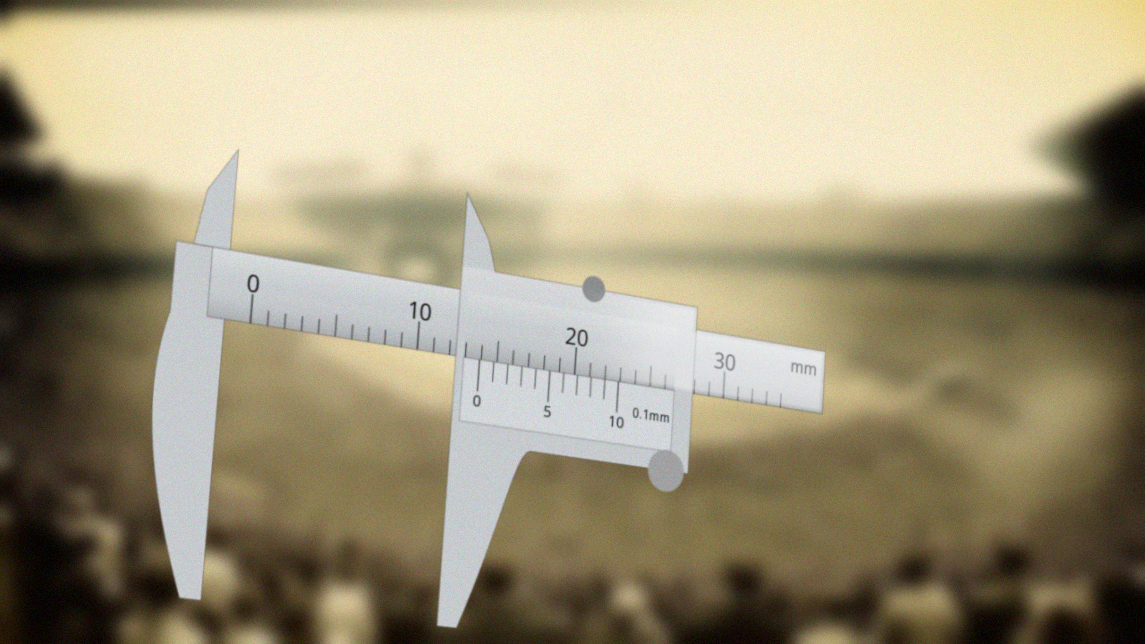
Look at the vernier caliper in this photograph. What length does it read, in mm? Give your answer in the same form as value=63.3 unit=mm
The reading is value=13.9 unit=mm
